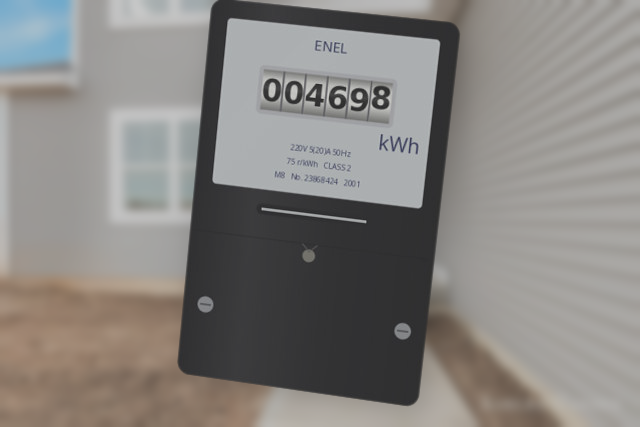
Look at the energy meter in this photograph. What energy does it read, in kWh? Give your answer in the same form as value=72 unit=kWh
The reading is value=4698 unit=kWh
